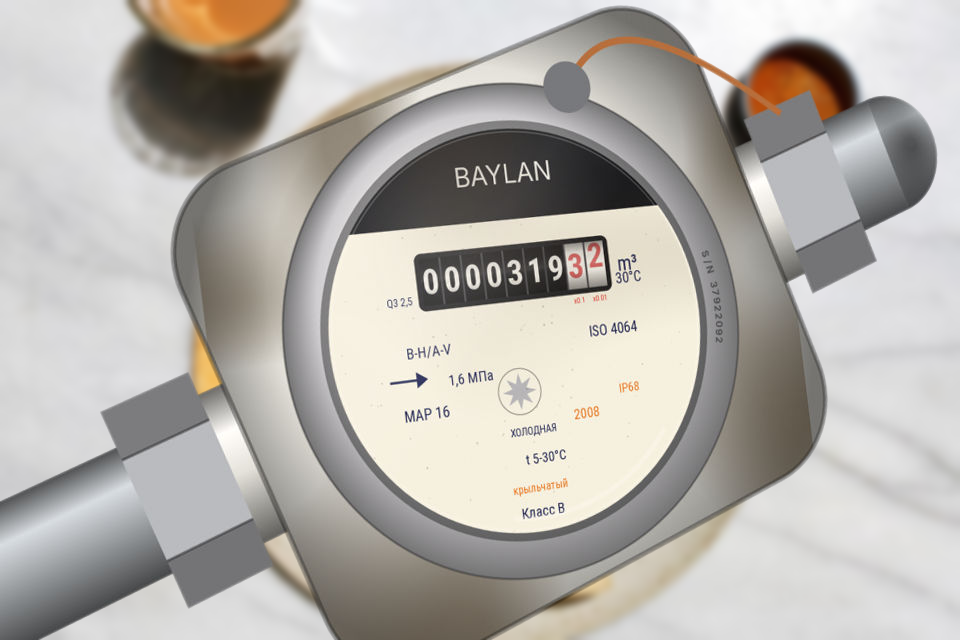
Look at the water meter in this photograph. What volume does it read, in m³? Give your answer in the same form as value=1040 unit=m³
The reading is value=319.32 unit=m³
